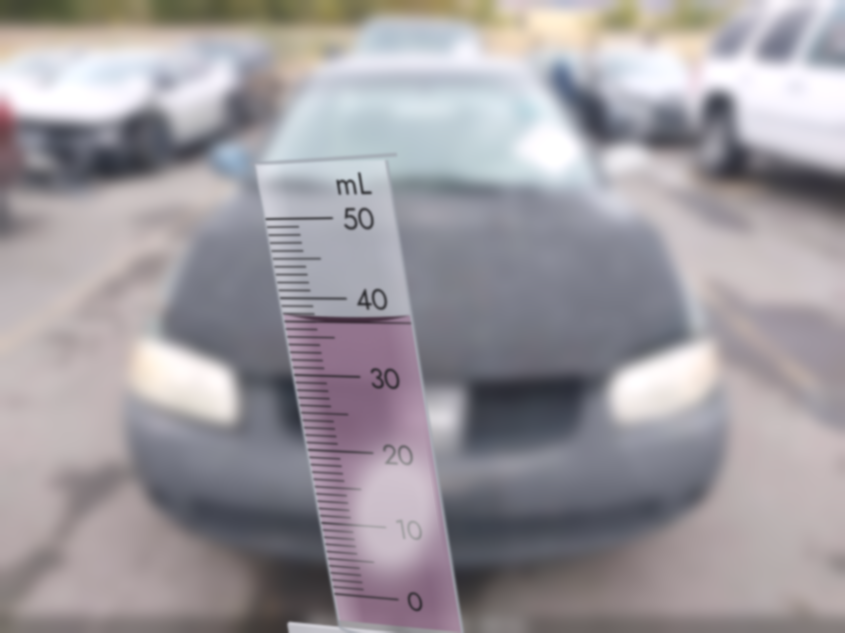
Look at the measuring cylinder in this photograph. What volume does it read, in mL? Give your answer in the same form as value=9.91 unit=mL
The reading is value=37 unit=mL
